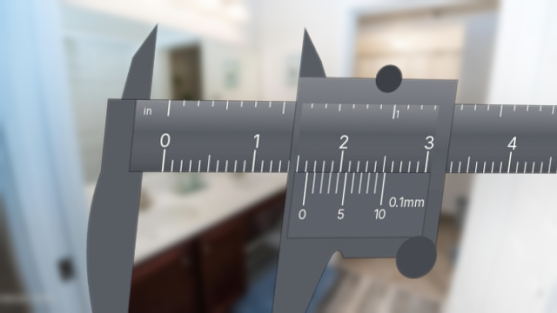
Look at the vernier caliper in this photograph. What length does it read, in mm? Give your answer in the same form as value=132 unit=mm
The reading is value=16.2 unit=mm
